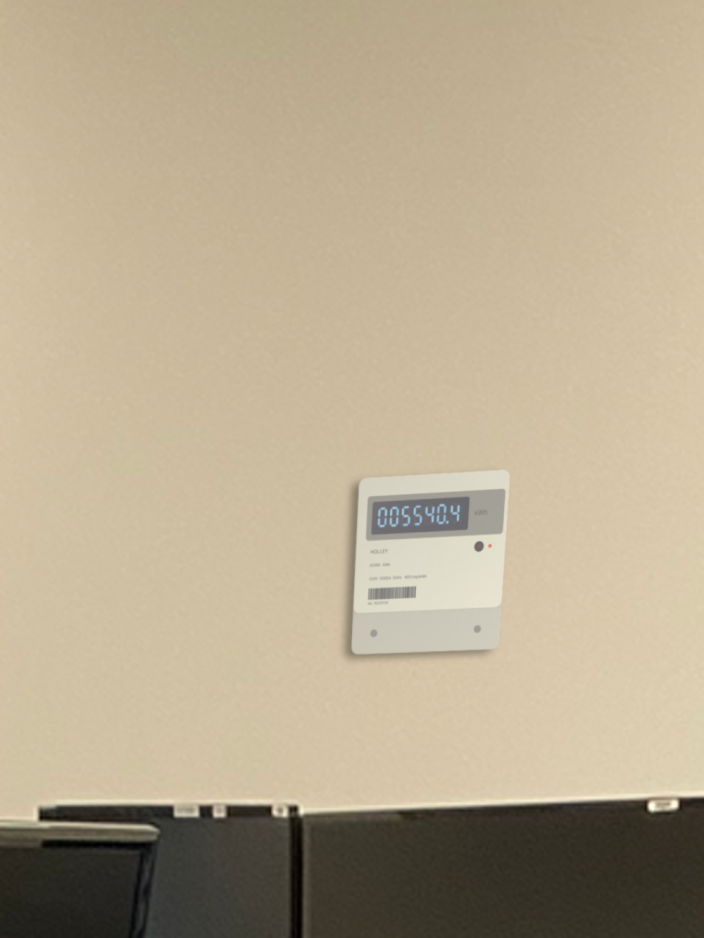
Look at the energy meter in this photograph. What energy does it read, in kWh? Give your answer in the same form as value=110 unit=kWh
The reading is value=5540.4 unit=kWh
